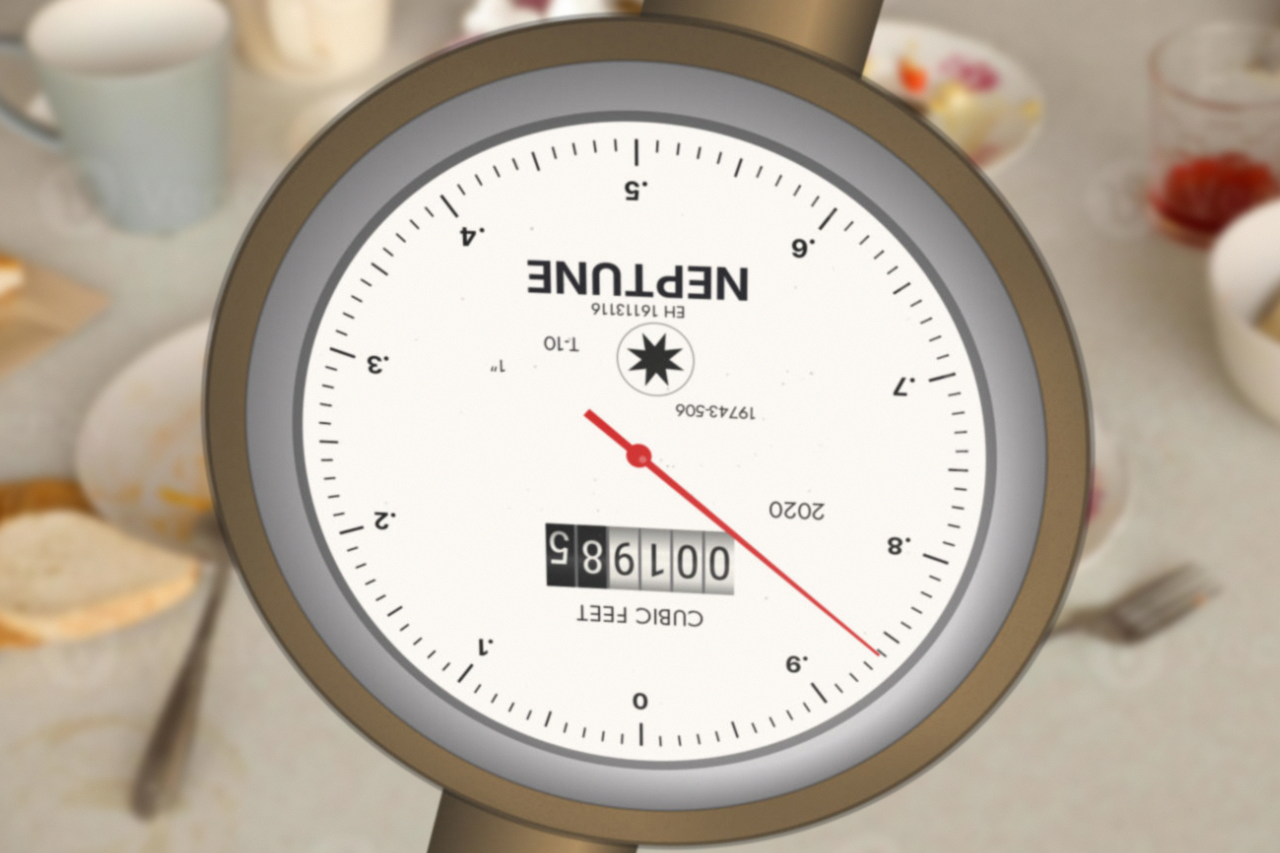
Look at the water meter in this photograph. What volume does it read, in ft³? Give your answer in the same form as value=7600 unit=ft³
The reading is value=1984.86 unit=ft³
